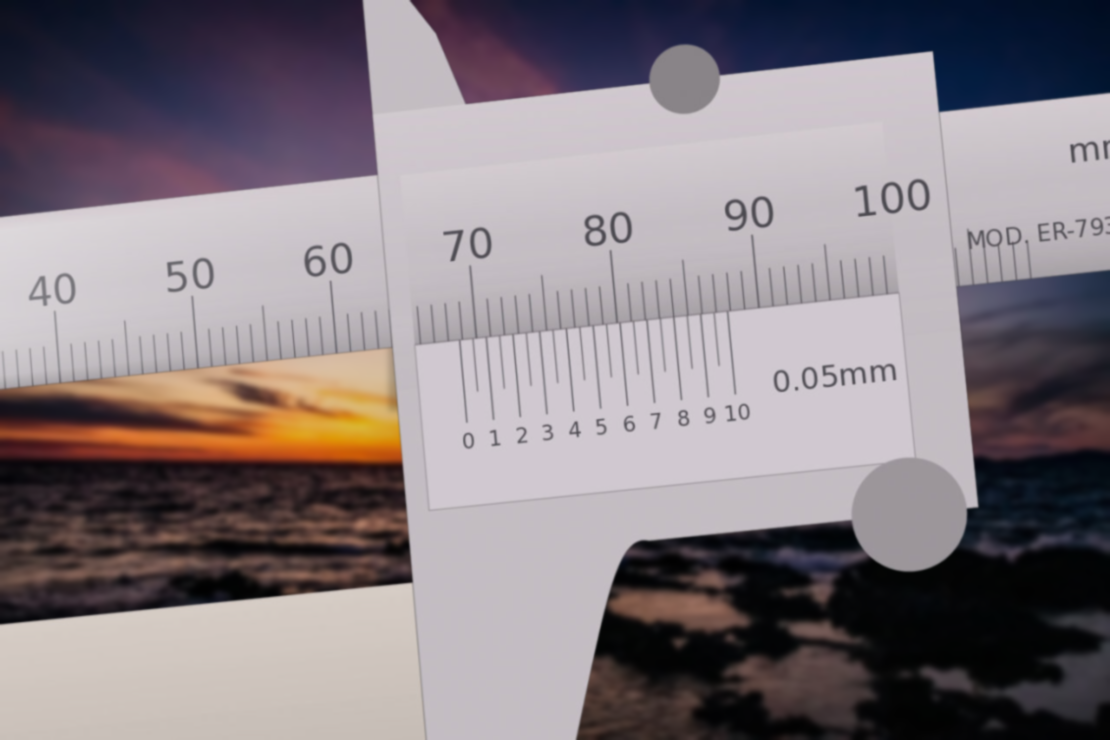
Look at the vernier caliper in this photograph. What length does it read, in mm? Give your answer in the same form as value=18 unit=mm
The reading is value=68.8 unit=mm
